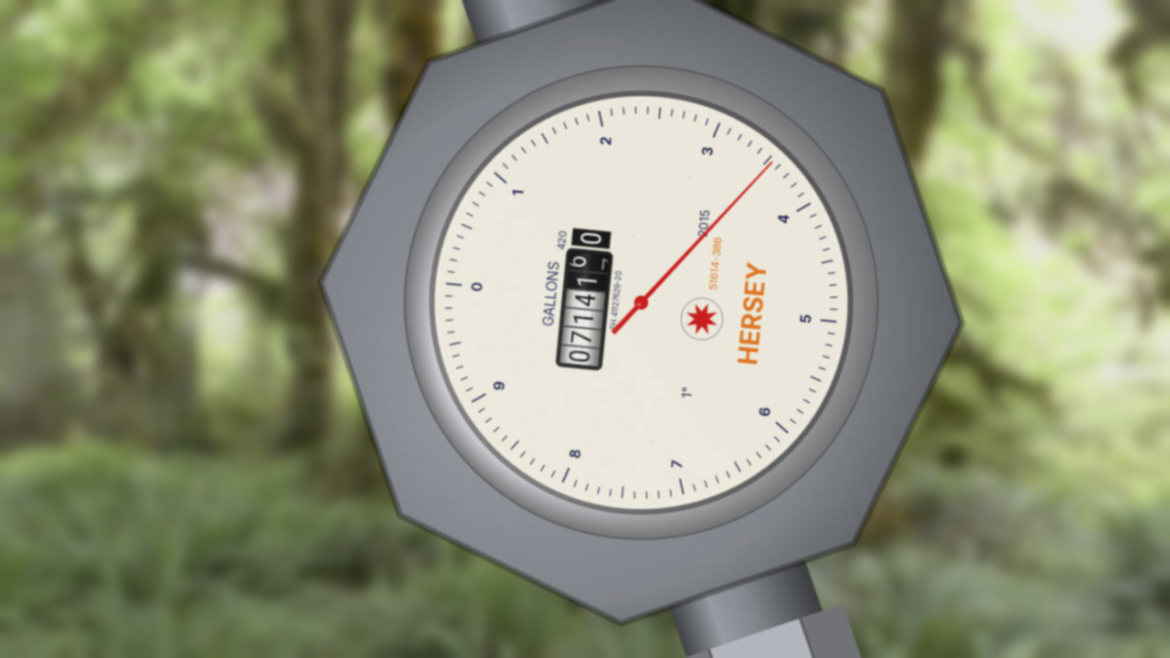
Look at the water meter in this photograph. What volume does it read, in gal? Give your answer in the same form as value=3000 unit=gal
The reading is value=714163.5 unit=gal
